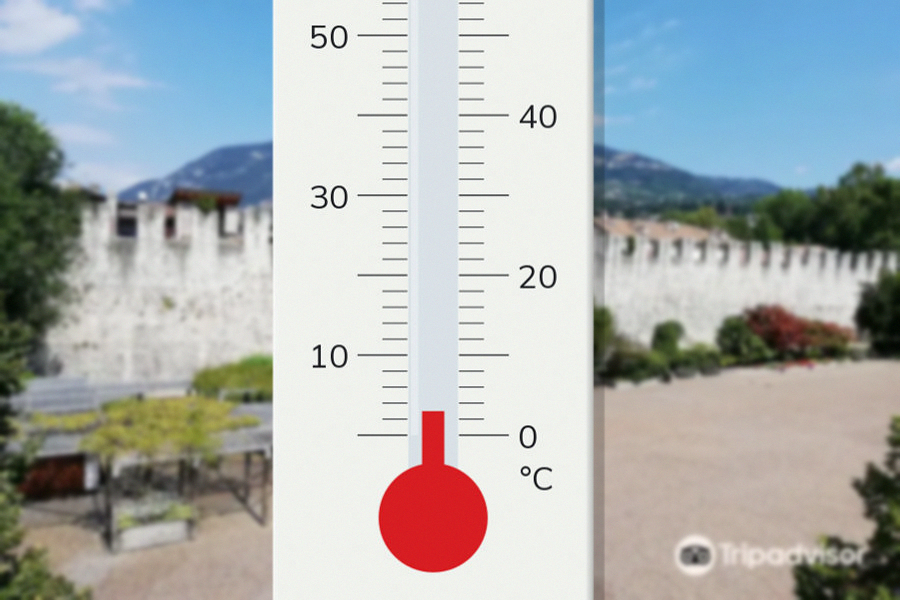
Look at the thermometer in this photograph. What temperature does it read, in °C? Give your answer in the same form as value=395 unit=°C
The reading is value=3 unit=°C
